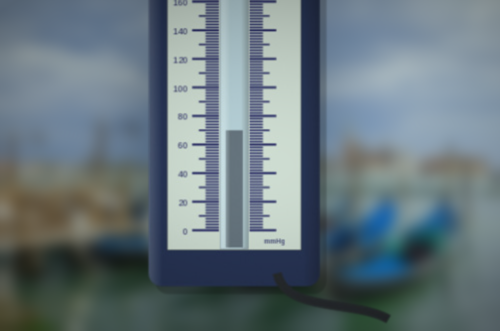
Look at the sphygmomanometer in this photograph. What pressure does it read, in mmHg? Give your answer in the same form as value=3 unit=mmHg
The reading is value=70 unit=mmHg
